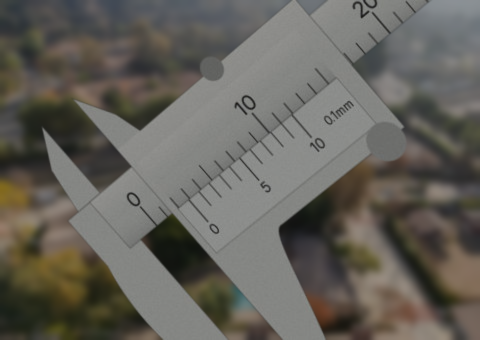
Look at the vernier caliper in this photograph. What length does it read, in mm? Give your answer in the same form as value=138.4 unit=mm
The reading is value=2.9 unit=mm
